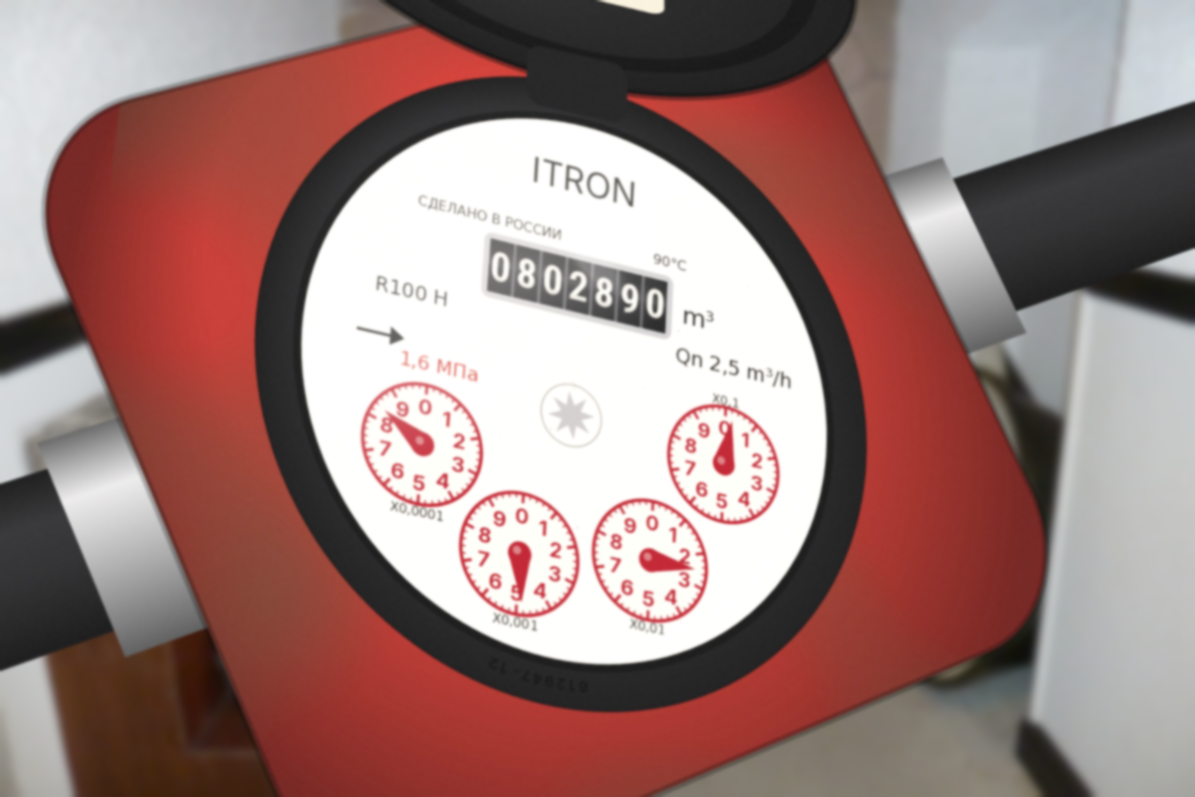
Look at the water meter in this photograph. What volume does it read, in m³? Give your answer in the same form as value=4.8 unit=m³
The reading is value=802890.0248 unit=m³
